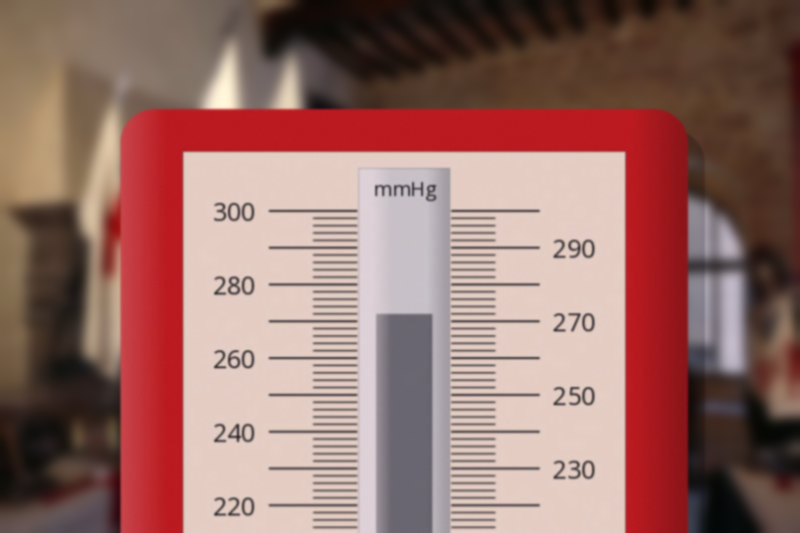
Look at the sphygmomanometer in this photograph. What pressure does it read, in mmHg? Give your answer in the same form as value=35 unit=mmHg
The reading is value=272 unit=mmHg
